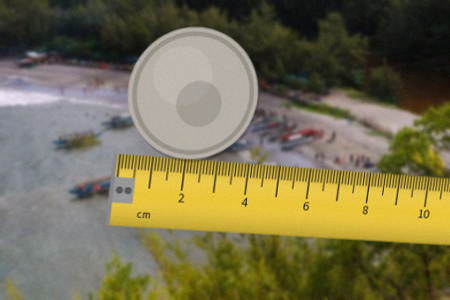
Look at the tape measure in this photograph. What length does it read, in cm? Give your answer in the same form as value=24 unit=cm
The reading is value=4 unit=cm
